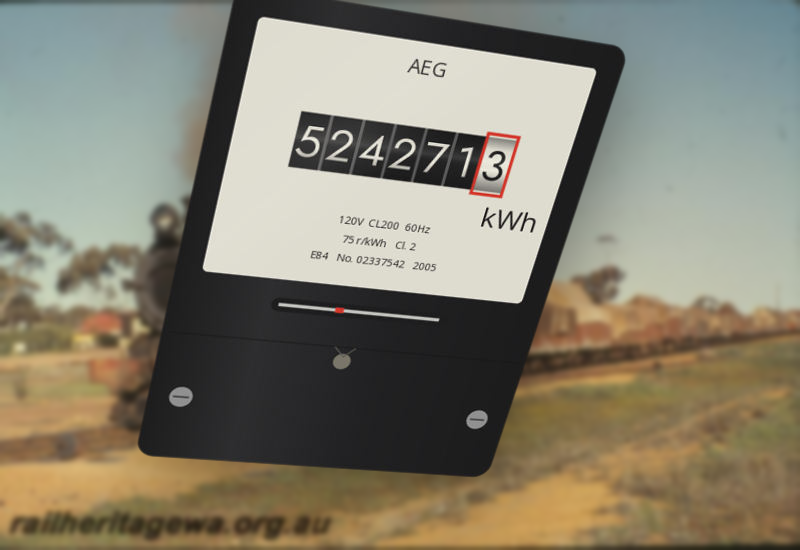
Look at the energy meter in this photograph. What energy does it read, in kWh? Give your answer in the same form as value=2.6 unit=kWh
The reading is value=524271.3 unit=kWh
